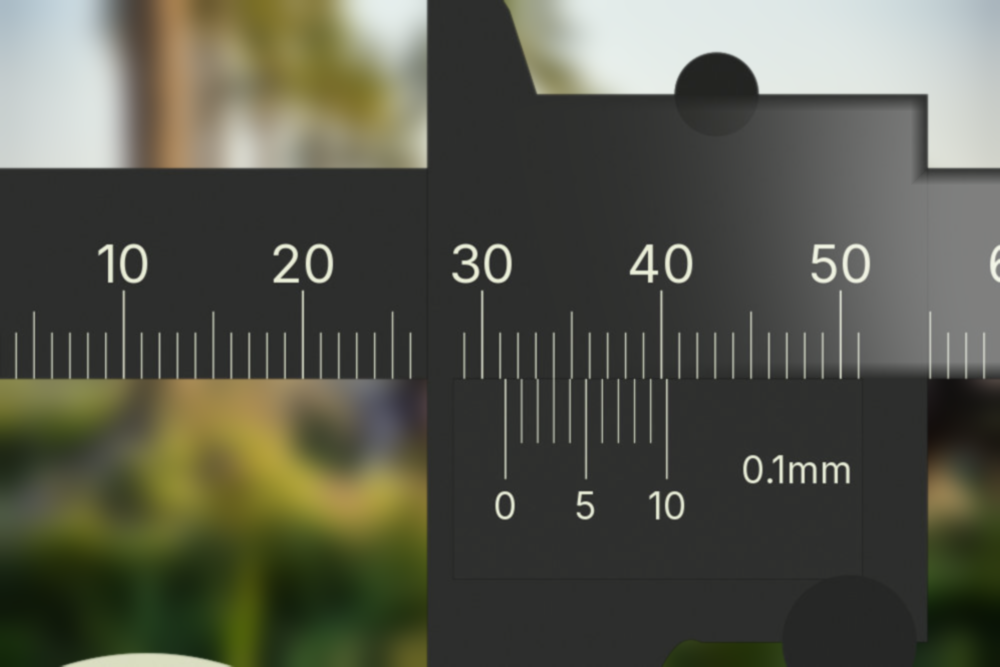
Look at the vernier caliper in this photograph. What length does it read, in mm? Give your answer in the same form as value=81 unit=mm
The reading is value=31.3 unit=mm
